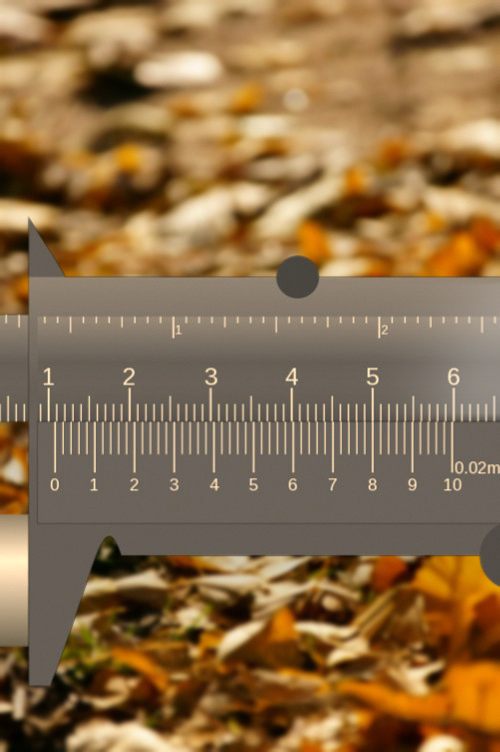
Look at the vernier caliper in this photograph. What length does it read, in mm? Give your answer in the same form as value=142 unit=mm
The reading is value=10.8 unit=mm
